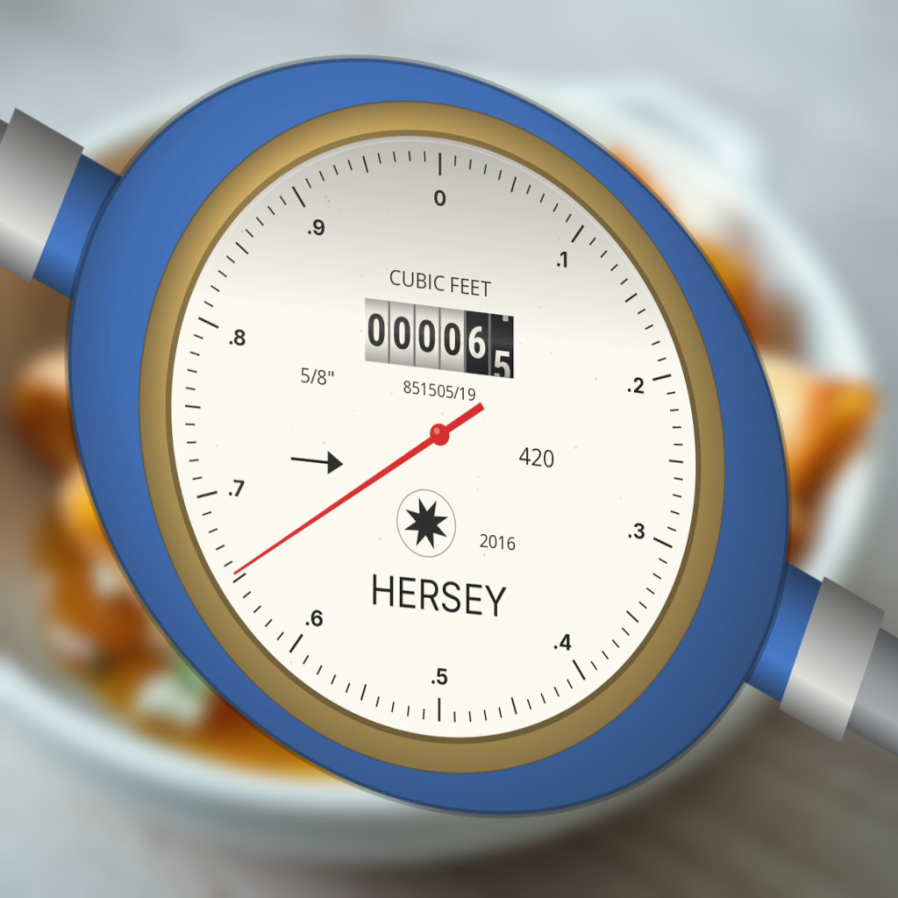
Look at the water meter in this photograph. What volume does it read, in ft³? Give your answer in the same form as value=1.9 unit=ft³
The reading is value=64.65 unit=ft³
